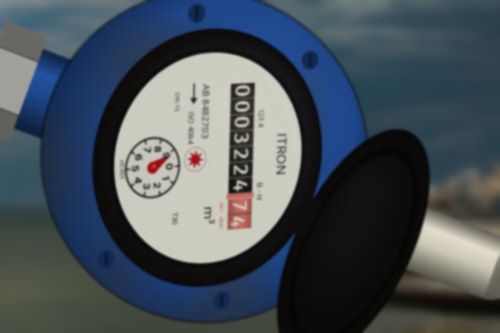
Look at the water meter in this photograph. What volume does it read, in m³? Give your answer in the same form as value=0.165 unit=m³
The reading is value=3224.739 unit=m³
